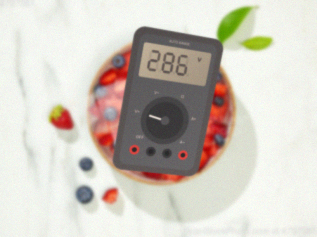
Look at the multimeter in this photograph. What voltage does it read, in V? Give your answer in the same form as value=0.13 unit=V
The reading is value=286 unit=V
